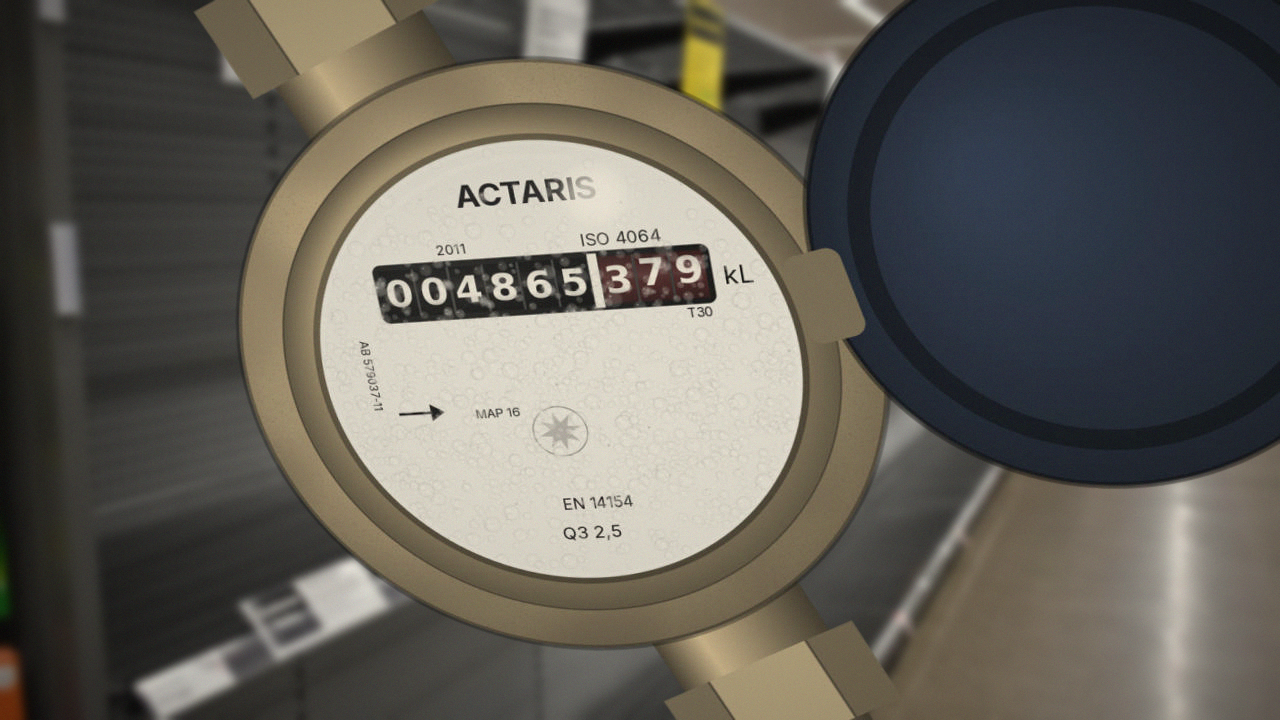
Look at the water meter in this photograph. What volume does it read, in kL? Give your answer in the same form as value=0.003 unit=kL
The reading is value=4865.379 unit=kL
